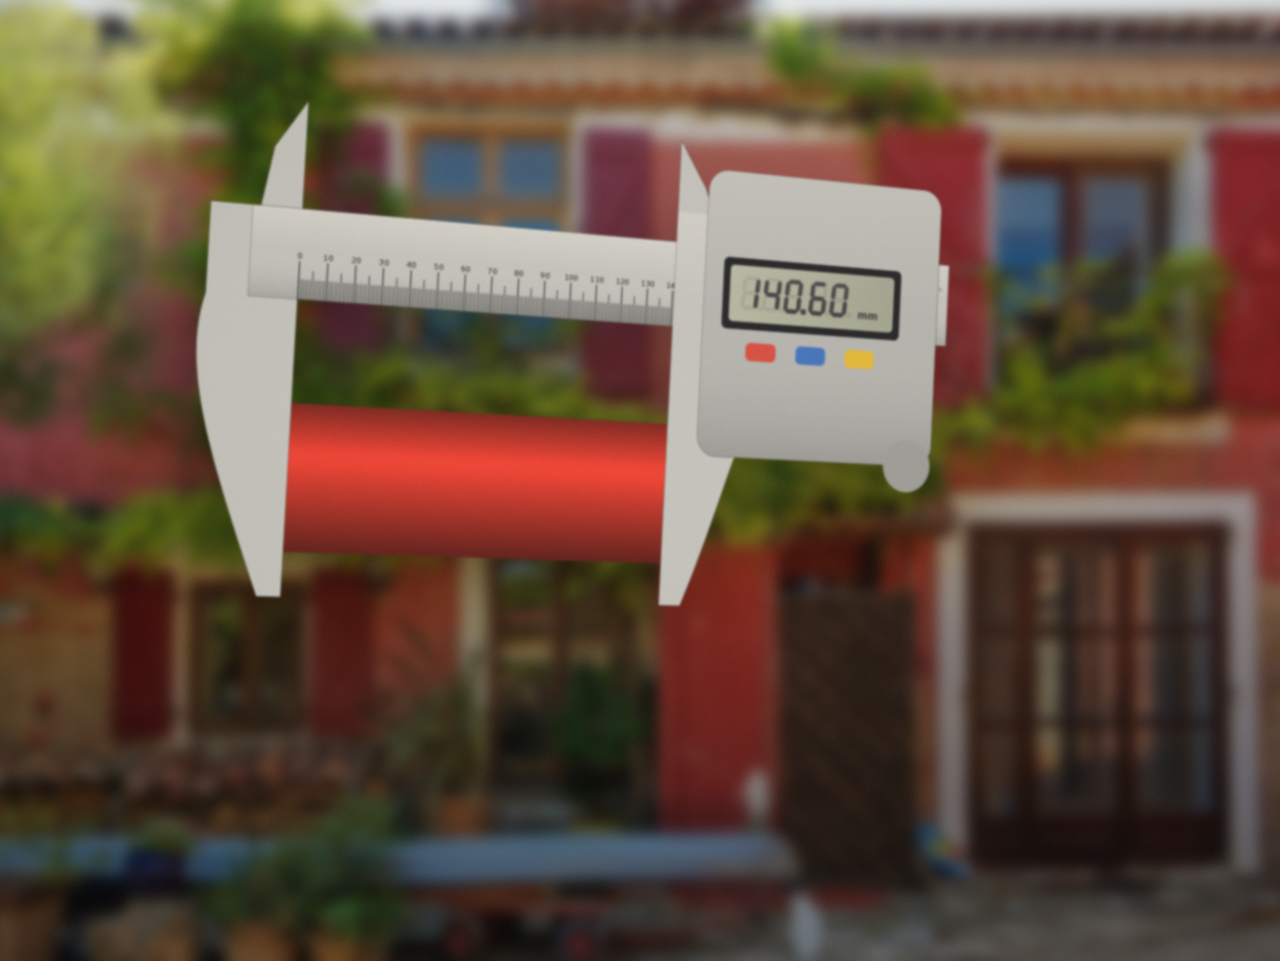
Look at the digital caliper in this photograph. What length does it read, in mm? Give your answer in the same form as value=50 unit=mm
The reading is value=140.60 unit=mm
